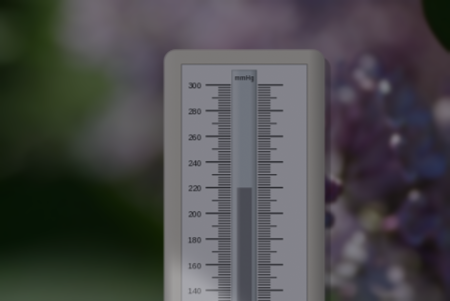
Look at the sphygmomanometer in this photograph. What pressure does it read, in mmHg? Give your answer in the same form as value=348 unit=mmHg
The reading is value=220 unit=mmHg
